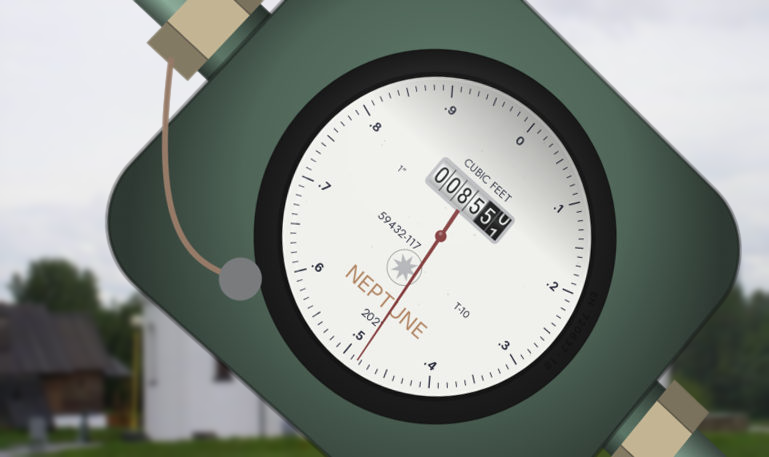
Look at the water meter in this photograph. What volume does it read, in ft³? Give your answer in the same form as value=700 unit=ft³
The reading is value=8550.48 unit=ft³
